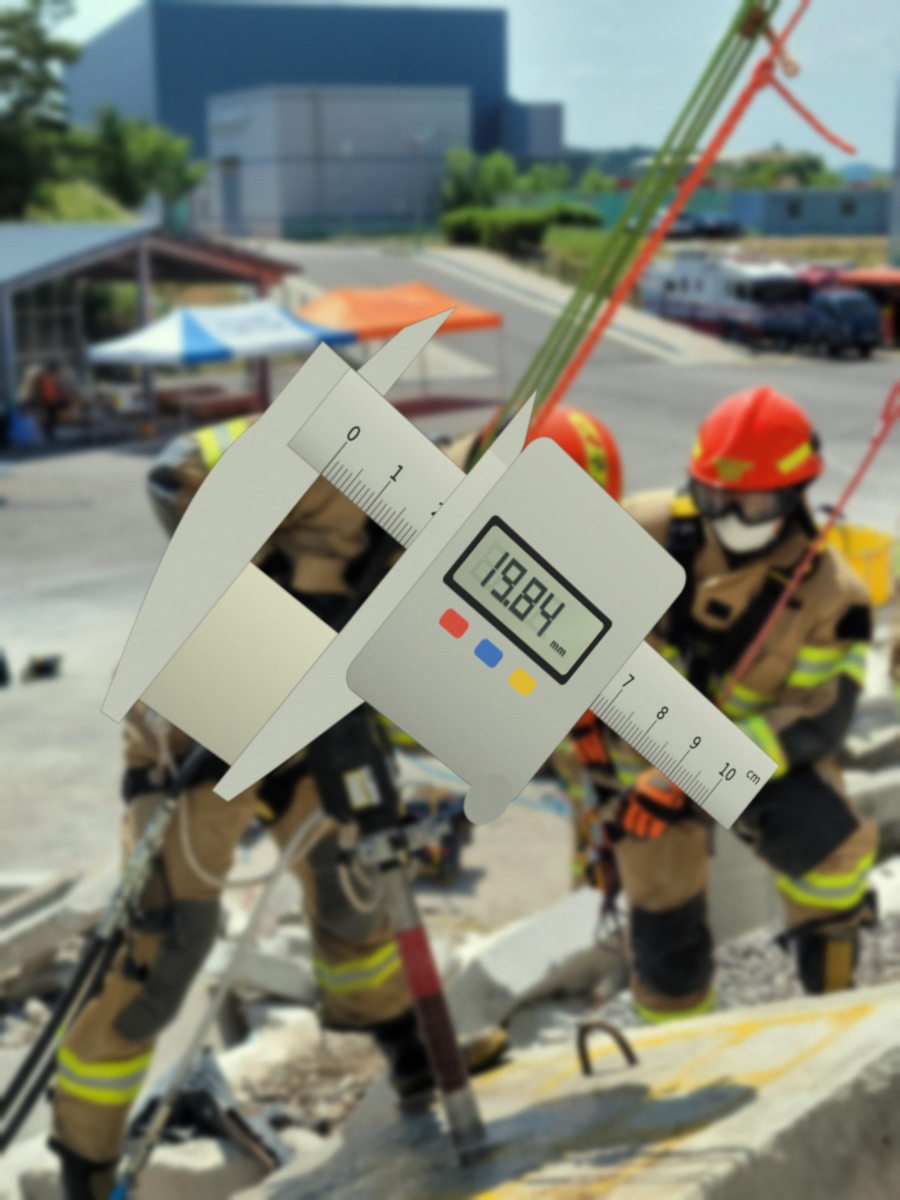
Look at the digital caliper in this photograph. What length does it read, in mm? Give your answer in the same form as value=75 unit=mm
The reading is value=19.84 unit=mm
